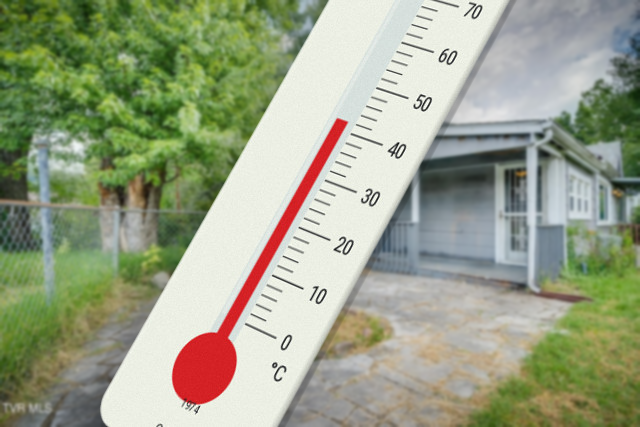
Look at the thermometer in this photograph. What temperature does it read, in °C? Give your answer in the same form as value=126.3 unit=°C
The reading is value=42 unit=°C
